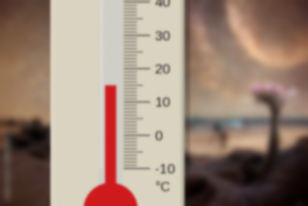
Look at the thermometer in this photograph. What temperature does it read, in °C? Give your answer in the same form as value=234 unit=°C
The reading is value=15 unit=°C
